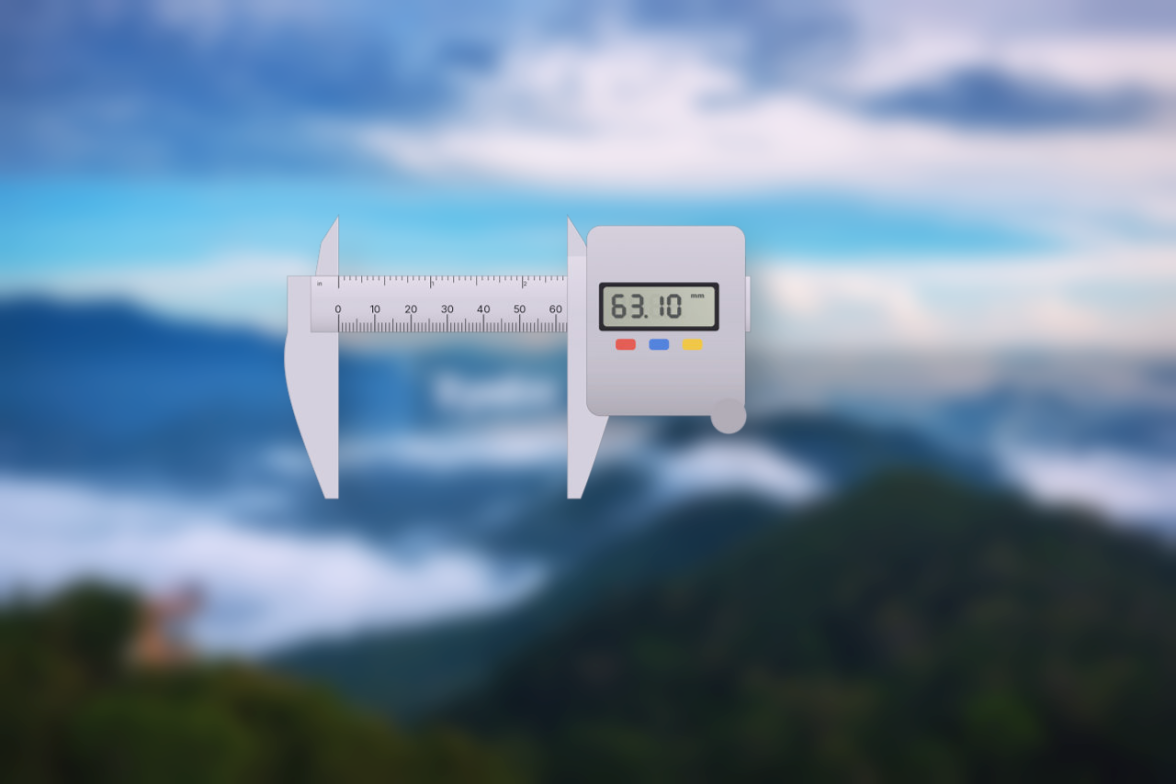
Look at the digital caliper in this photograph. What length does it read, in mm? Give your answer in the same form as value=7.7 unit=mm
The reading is value=63.10 unit=mm
